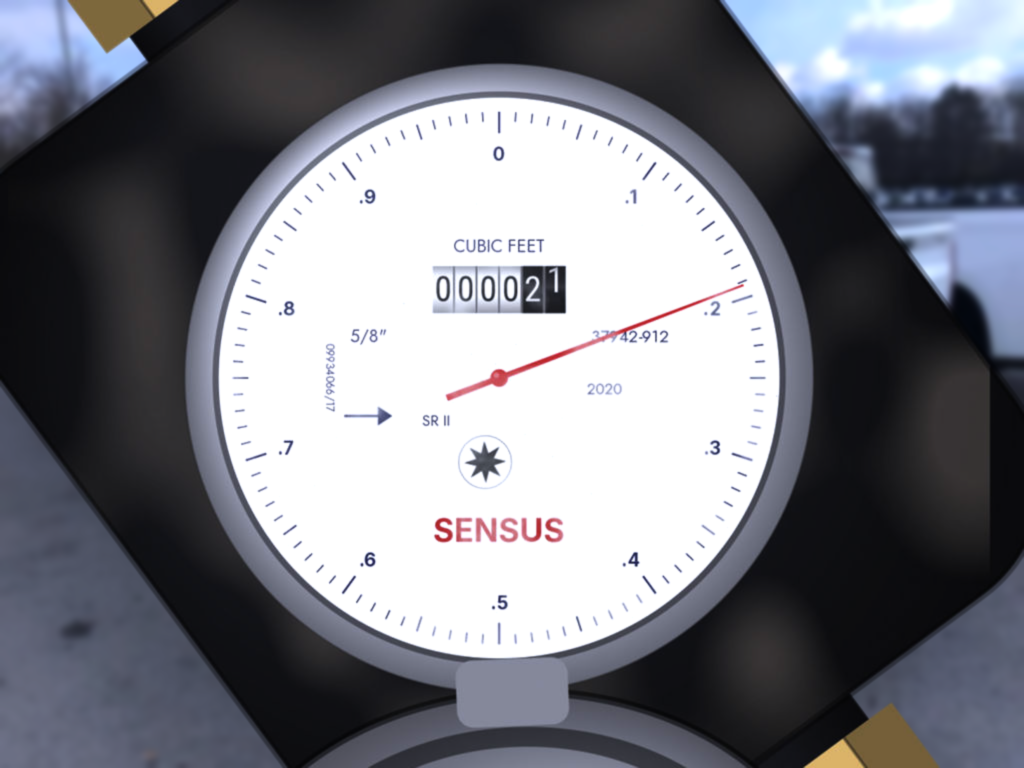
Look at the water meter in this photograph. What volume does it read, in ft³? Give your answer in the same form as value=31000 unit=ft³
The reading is value=21.19 unit=ft³
